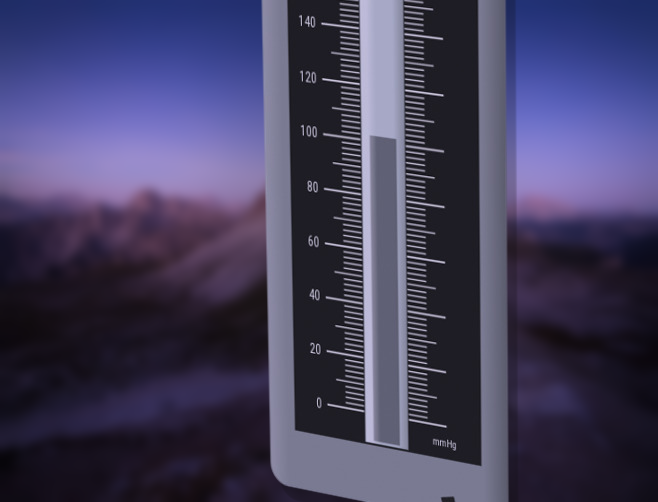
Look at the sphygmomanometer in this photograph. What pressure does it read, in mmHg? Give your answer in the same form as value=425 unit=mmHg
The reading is value=102 unit=mmHg
